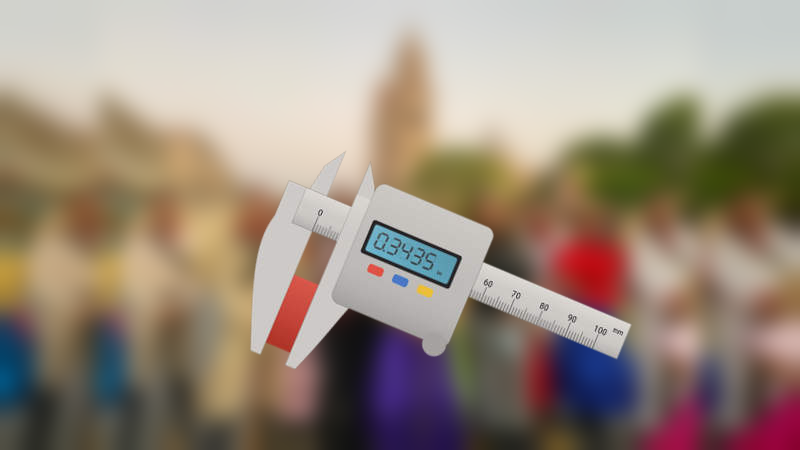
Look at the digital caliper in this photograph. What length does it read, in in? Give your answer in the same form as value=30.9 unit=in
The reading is value=0.3435 unit=in
